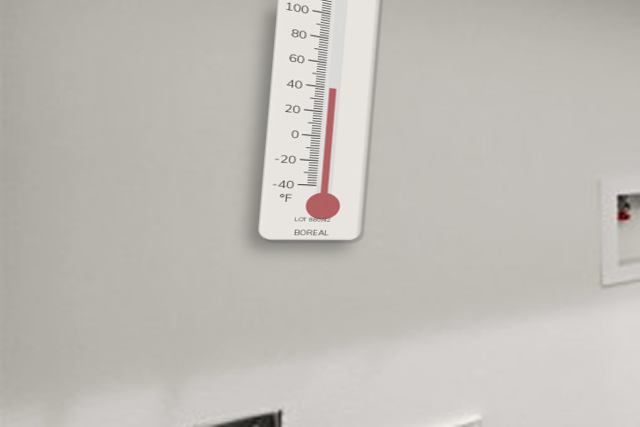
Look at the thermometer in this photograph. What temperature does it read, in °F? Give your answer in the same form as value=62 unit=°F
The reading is value=40 unit=°F
